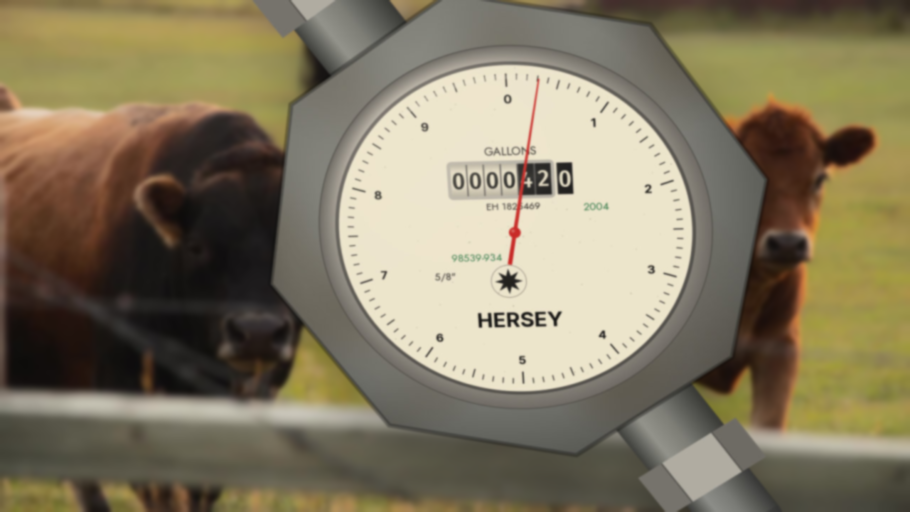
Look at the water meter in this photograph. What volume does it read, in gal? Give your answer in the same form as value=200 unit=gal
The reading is value=420.3 unit=gal
